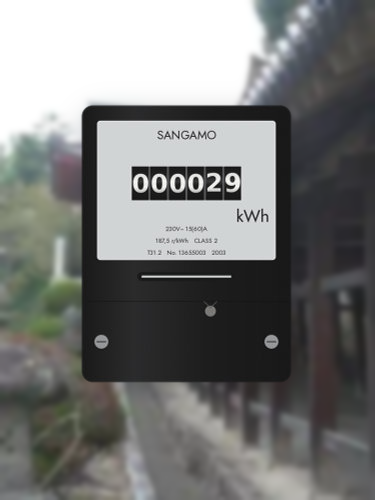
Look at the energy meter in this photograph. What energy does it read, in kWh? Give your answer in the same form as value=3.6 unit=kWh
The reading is value=29 unit=kWh
